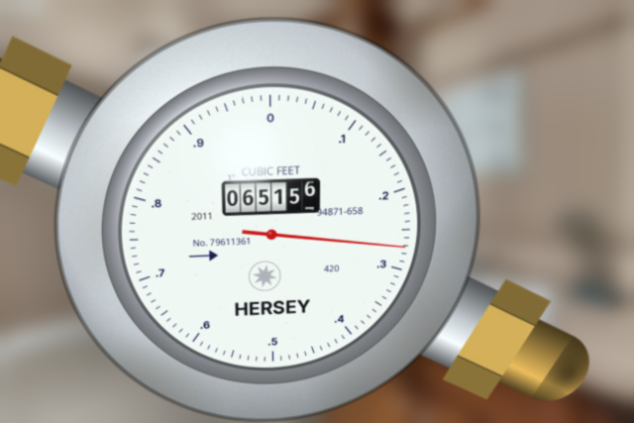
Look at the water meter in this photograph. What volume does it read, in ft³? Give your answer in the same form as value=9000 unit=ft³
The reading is value=65156.27 unit=ft³
